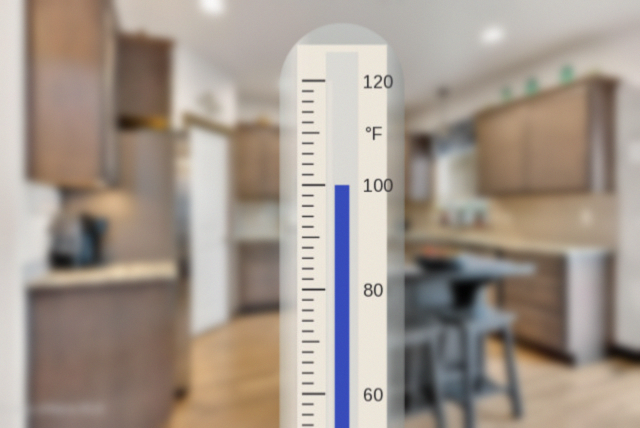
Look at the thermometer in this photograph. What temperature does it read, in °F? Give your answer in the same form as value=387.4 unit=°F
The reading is value=100 unit=°F
